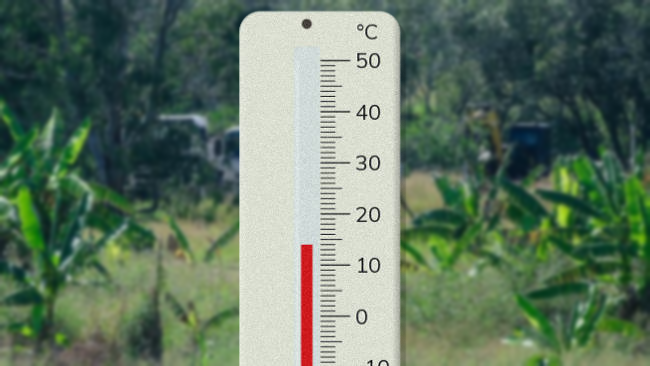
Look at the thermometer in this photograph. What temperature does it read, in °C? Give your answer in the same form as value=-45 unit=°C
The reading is value=14 unit=°C
